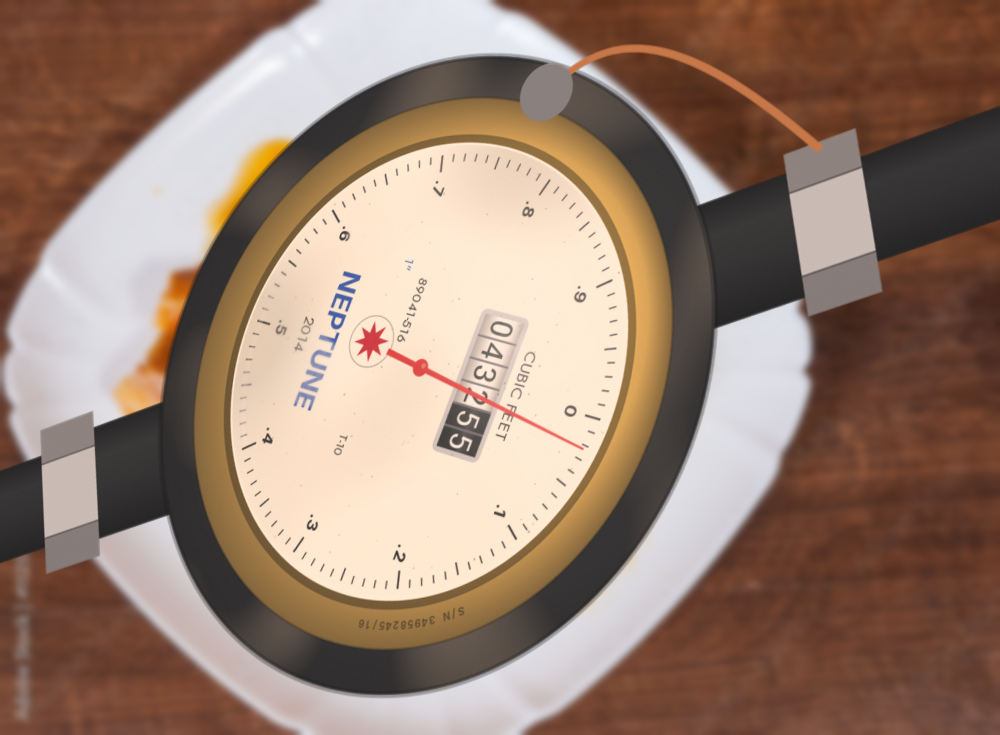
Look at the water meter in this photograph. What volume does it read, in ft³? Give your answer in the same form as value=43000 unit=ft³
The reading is value=43255.02 unit=ft³
